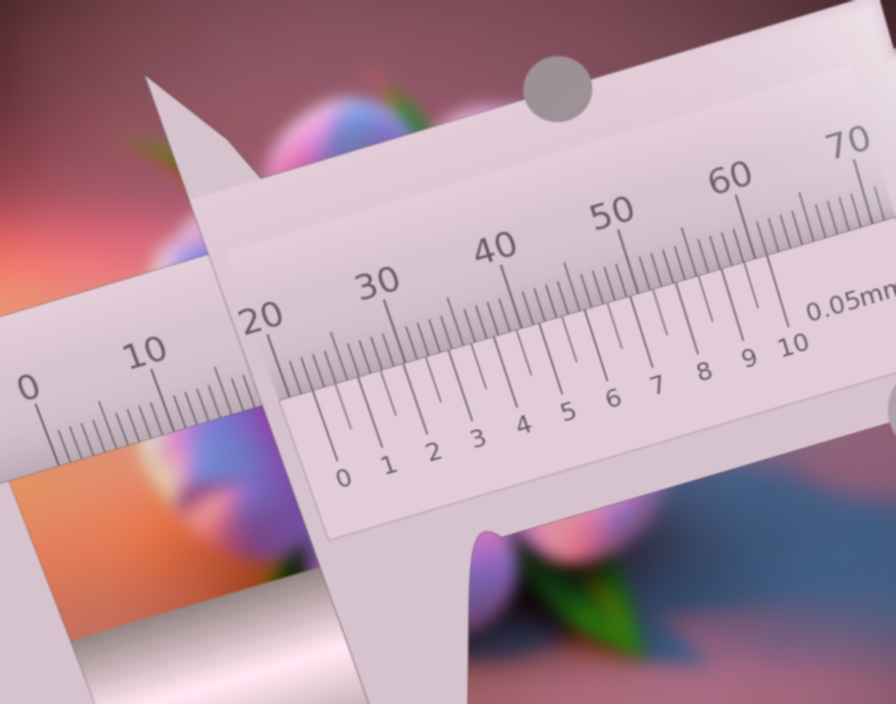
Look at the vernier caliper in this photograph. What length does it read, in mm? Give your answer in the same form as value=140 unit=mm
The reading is value=22.0 unit=mm
